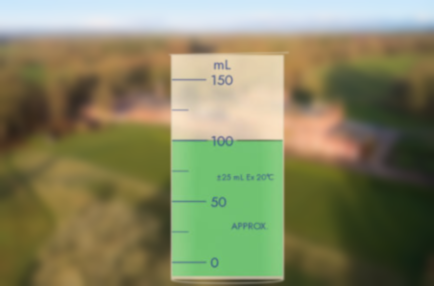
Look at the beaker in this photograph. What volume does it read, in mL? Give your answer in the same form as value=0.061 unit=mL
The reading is value=100 unit=mL
